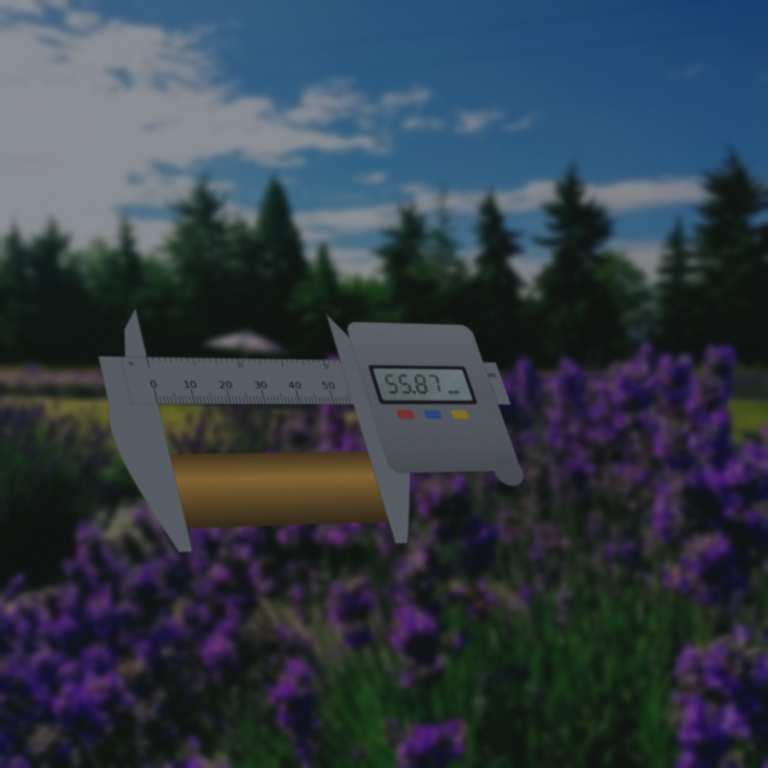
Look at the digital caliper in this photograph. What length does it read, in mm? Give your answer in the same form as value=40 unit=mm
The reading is value=55.87 unit=mm
